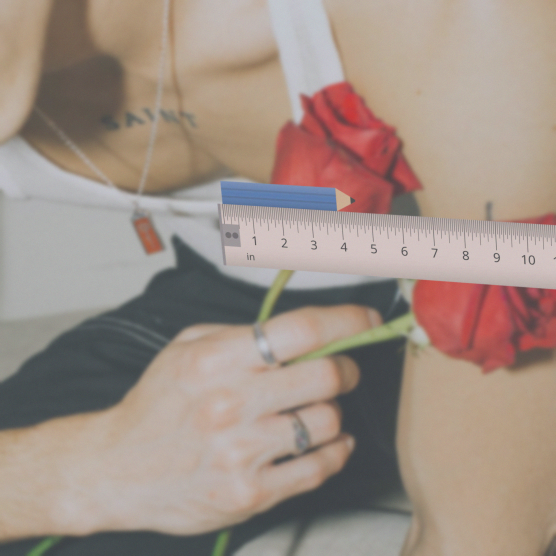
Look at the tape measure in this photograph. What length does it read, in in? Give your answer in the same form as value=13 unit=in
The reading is value=4.5 unit=in
